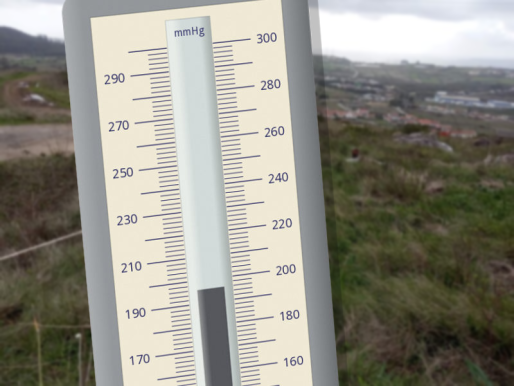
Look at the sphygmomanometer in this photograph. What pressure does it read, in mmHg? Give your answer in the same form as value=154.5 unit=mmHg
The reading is value=196 unit=mmHg
